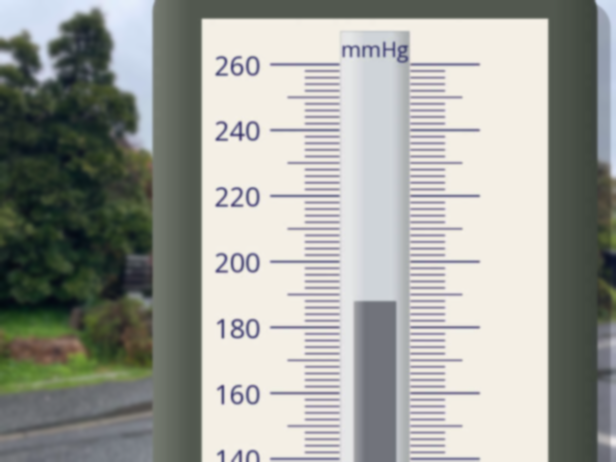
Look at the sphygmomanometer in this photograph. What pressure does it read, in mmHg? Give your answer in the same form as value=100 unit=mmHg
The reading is value=188 unit=mmHg
